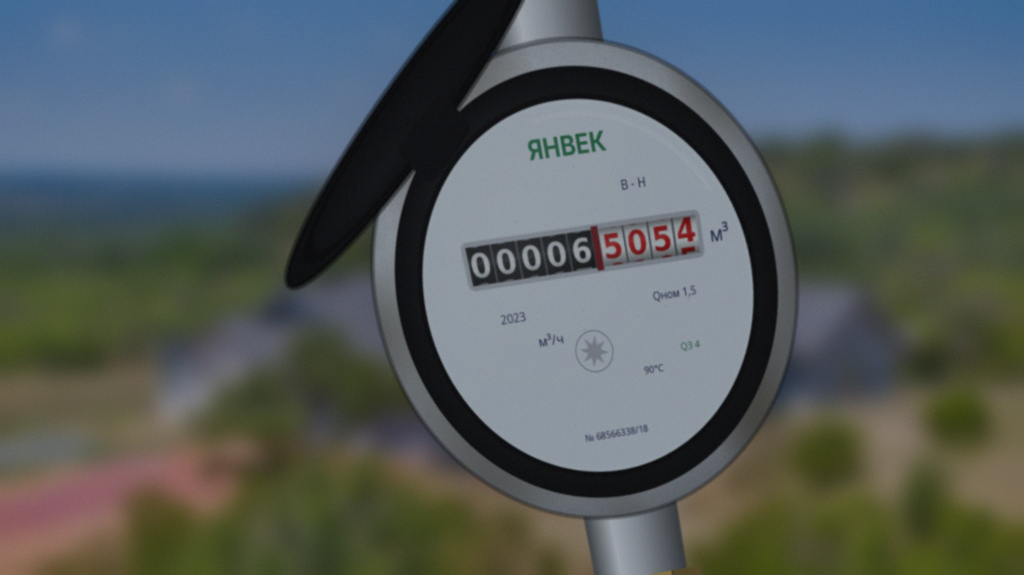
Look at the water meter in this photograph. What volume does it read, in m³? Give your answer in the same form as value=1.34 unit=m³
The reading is value=6.5054 unit=m³
